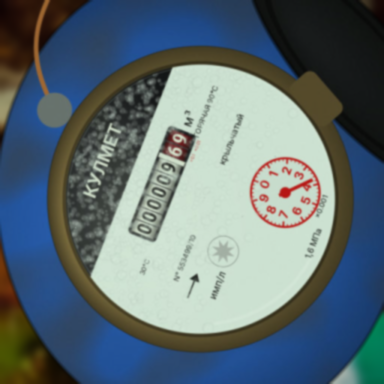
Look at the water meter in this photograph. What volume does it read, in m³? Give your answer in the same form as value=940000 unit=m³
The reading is value=9.693 unit=m³
